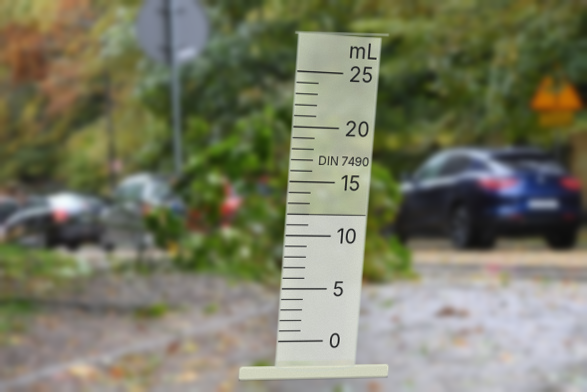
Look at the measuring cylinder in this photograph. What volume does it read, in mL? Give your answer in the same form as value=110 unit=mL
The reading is value=12 unit=mL
